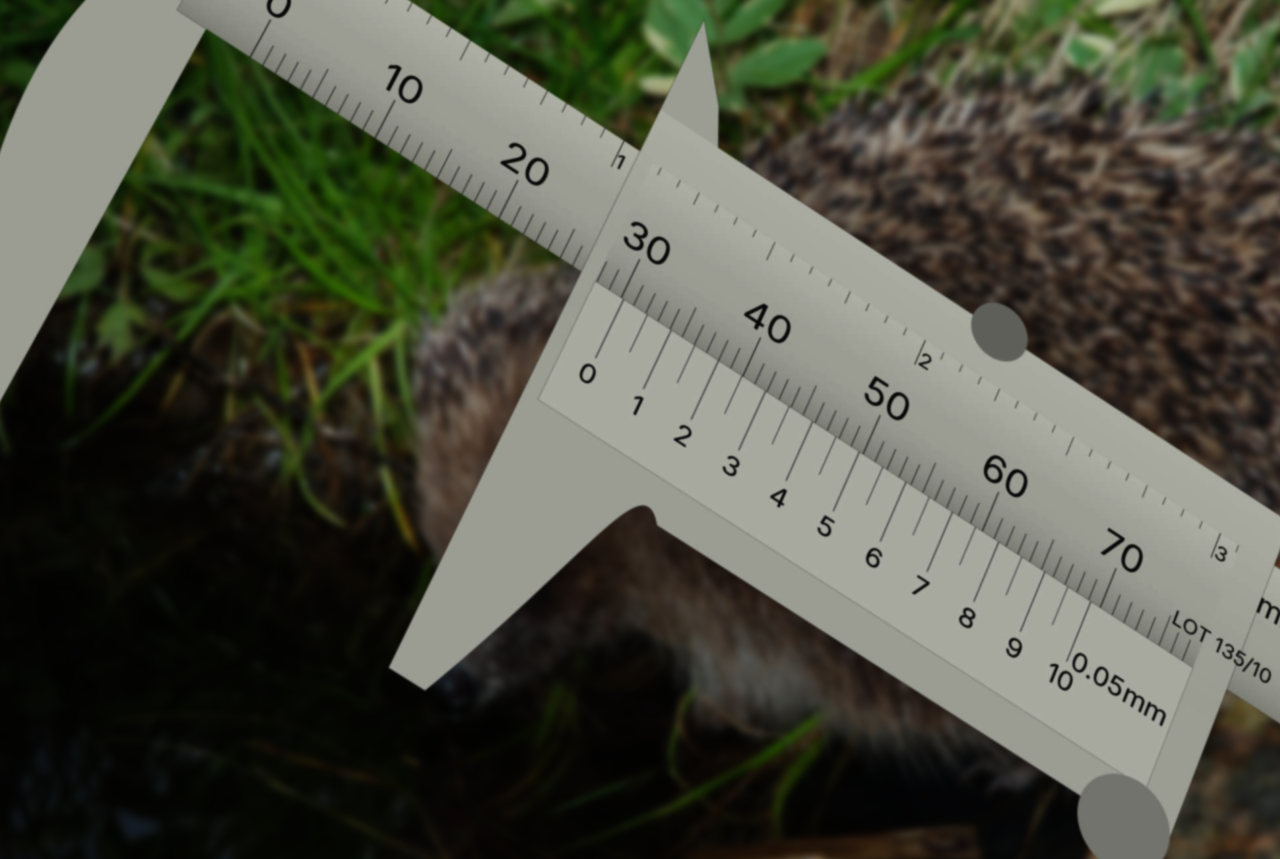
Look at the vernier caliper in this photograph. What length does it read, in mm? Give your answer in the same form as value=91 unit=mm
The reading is value=30.2 unit=mm
